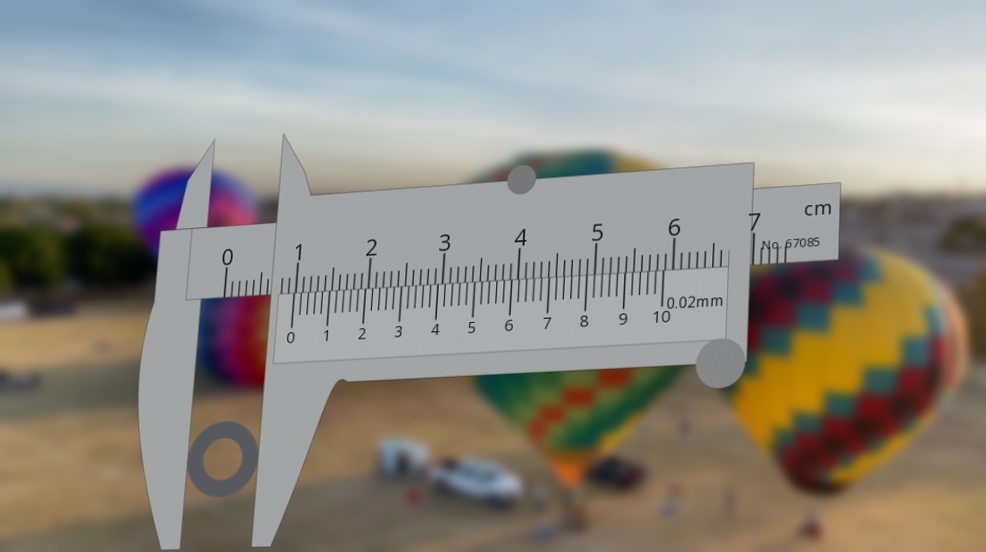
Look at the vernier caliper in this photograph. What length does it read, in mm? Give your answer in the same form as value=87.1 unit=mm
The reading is value=9.8 unit=mm
